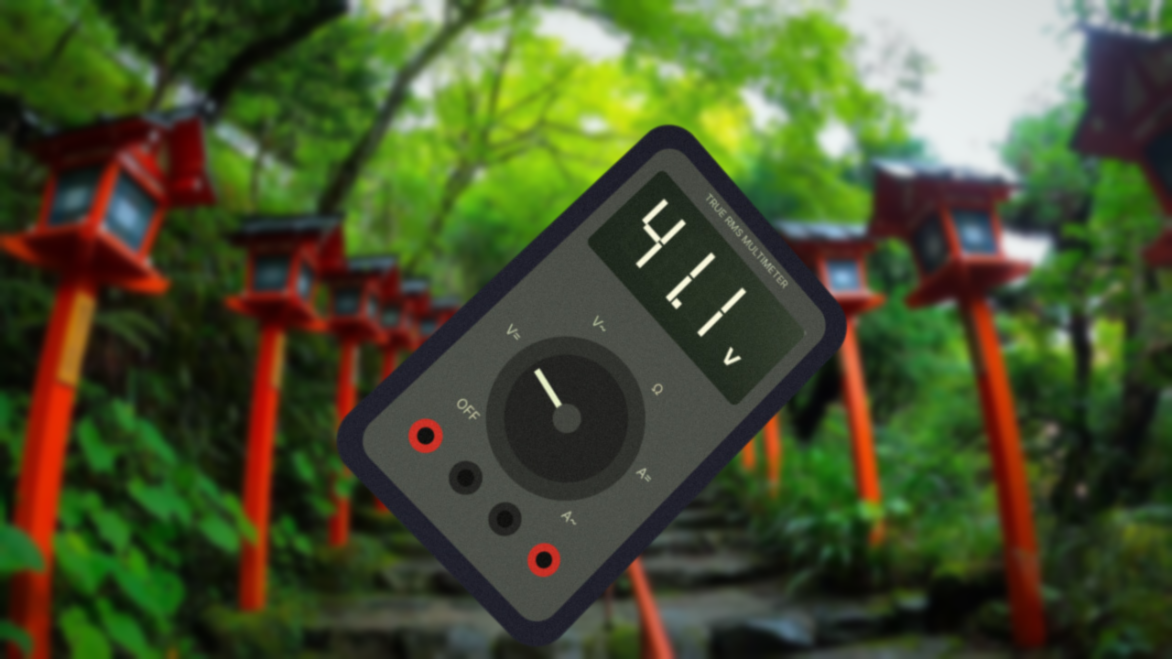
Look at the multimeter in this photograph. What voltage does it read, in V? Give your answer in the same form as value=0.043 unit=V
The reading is value=41.1 unit=V
